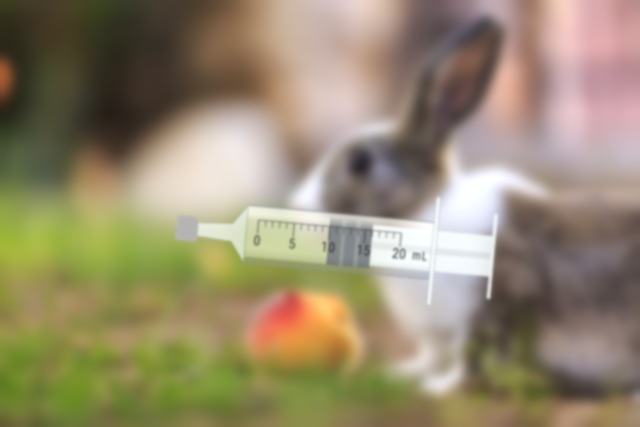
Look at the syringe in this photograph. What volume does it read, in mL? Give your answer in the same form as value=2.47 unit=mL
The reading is value=10 unit=mL
